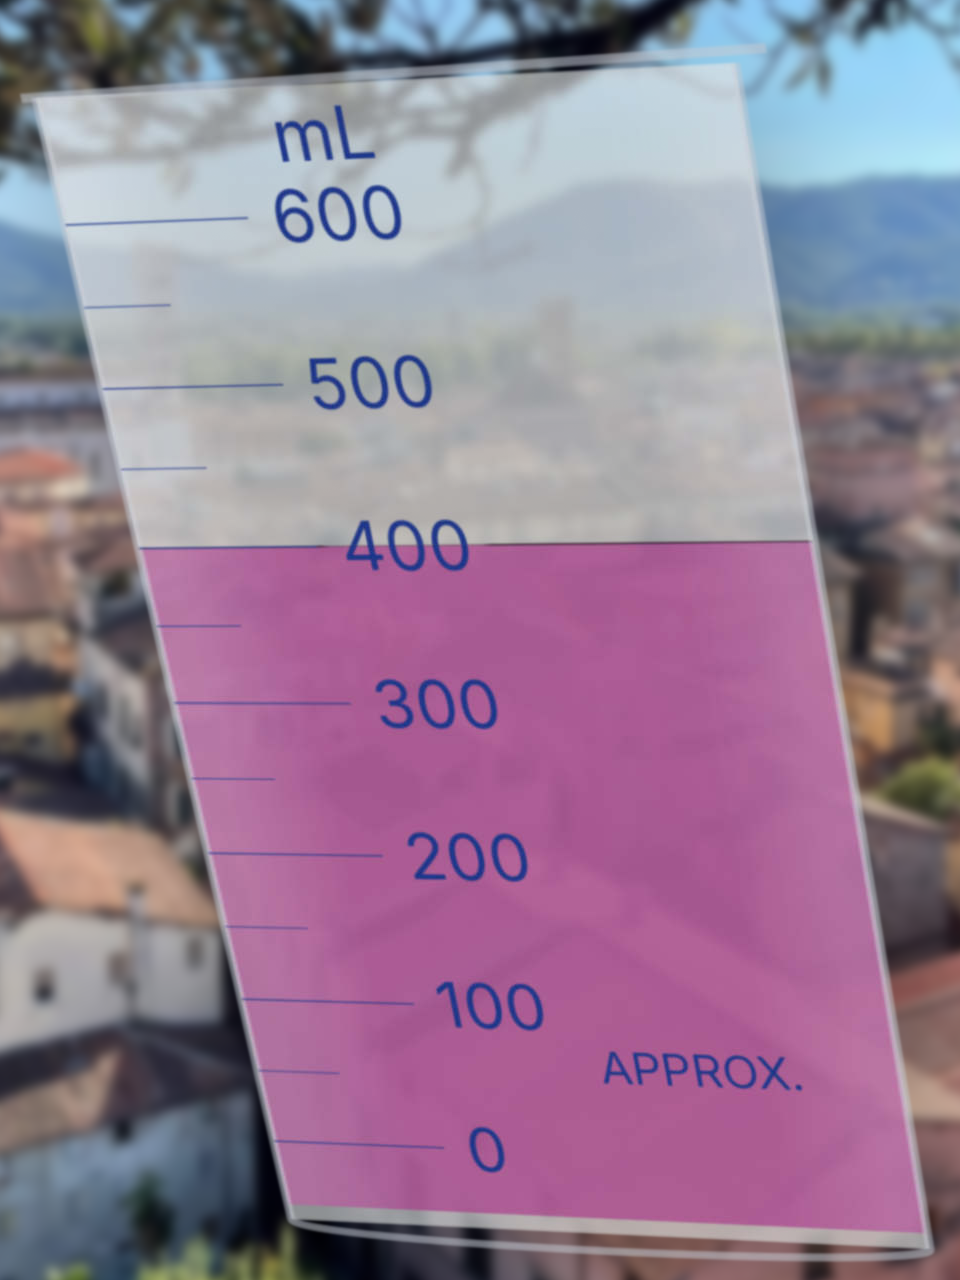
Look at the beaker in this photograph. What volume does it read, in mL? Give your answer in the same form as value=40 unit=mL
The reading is value=400 unit=mL
